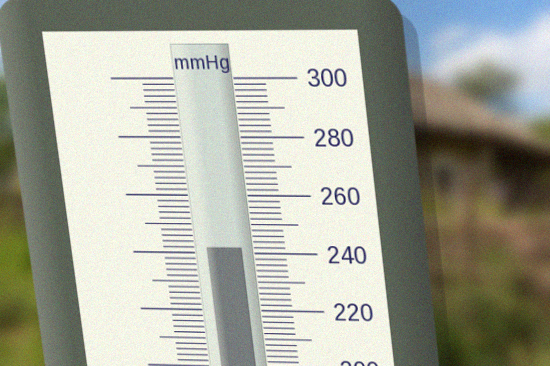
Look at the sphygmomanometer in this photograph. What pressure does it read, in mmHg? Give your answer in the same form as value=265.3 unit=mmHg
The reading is value=242 unit=mmHg
